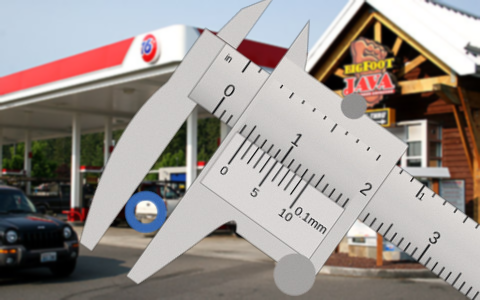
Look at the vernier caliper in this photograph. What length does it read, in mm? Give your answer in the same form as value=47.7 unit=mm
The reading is value=5.0 unit=mm
